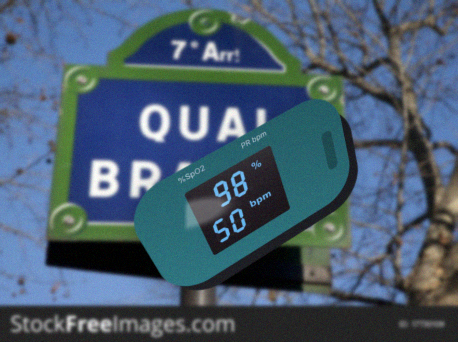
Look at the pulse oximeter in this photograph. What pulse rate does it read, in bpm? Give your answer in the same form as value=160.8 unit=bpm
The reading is value=50 unit=bpm
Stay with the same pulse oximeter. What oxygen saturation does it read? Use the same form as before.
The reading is value=98 unit=%
